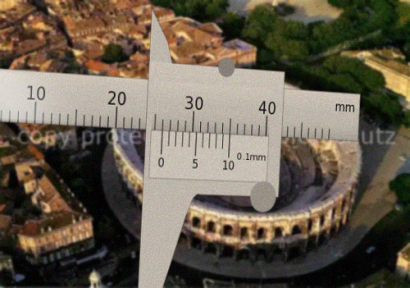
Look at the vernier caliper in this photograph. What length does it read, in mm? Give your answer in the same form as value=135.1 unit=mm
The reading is value=26.0 unit=mm
